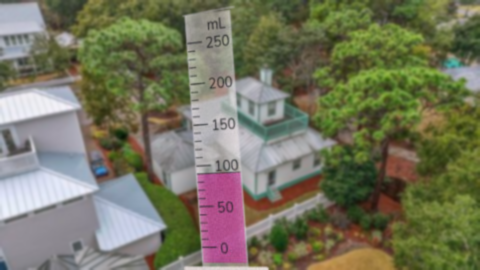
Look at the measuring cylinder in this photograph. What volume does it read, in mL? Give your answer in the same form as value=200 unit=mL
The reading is value=90 unit=mL
